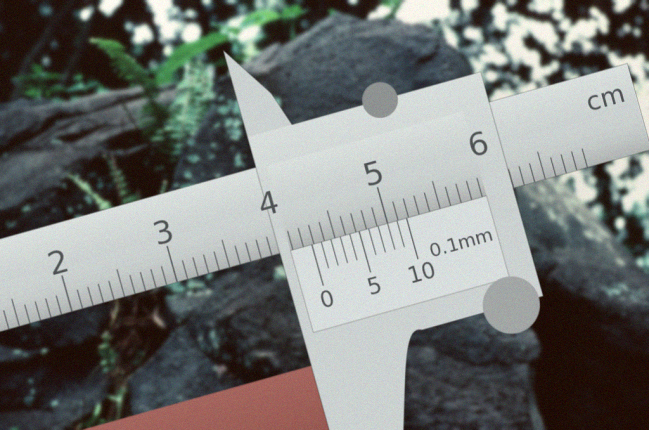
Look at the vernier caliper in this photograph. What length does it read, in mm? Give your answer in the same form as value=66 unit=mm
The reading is value=42.8 unit=mm
